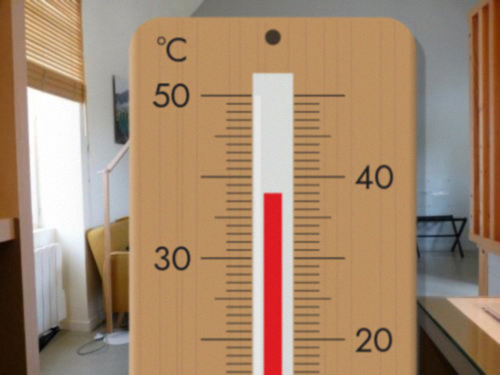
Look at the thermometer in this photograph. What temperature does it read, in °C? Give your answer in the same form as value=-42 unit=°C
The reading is value=38 unit=°C
